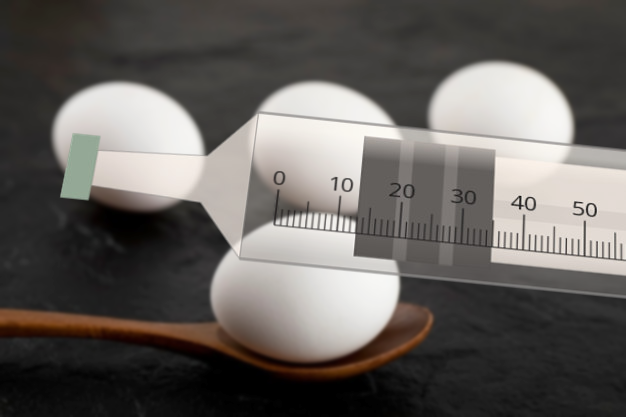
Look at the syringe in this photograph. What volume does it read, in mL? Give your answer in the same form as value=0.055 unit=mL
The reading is value=13 unit=mL
